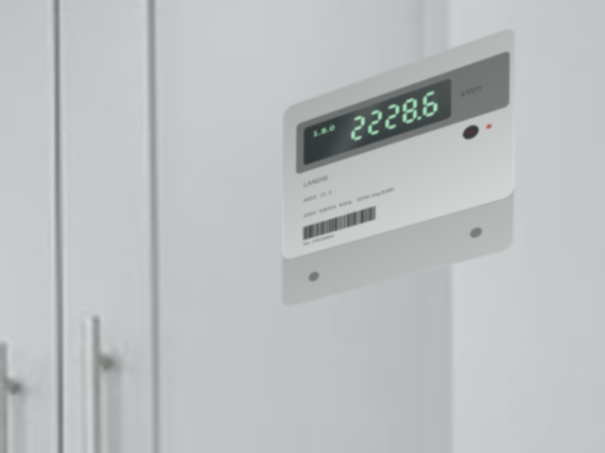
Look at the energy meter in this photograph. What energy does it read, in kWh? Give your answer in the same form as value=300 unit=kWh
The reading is value=2228.6 unit=kWh
